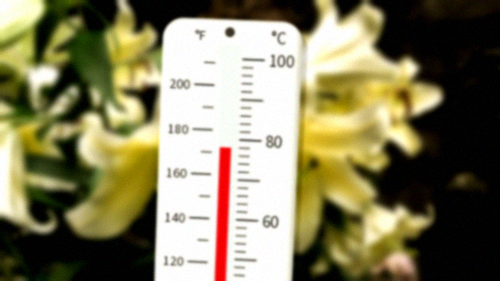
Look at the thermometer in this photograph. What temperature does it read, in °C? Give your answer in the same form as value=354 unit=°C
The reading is value=78 unit=°C
